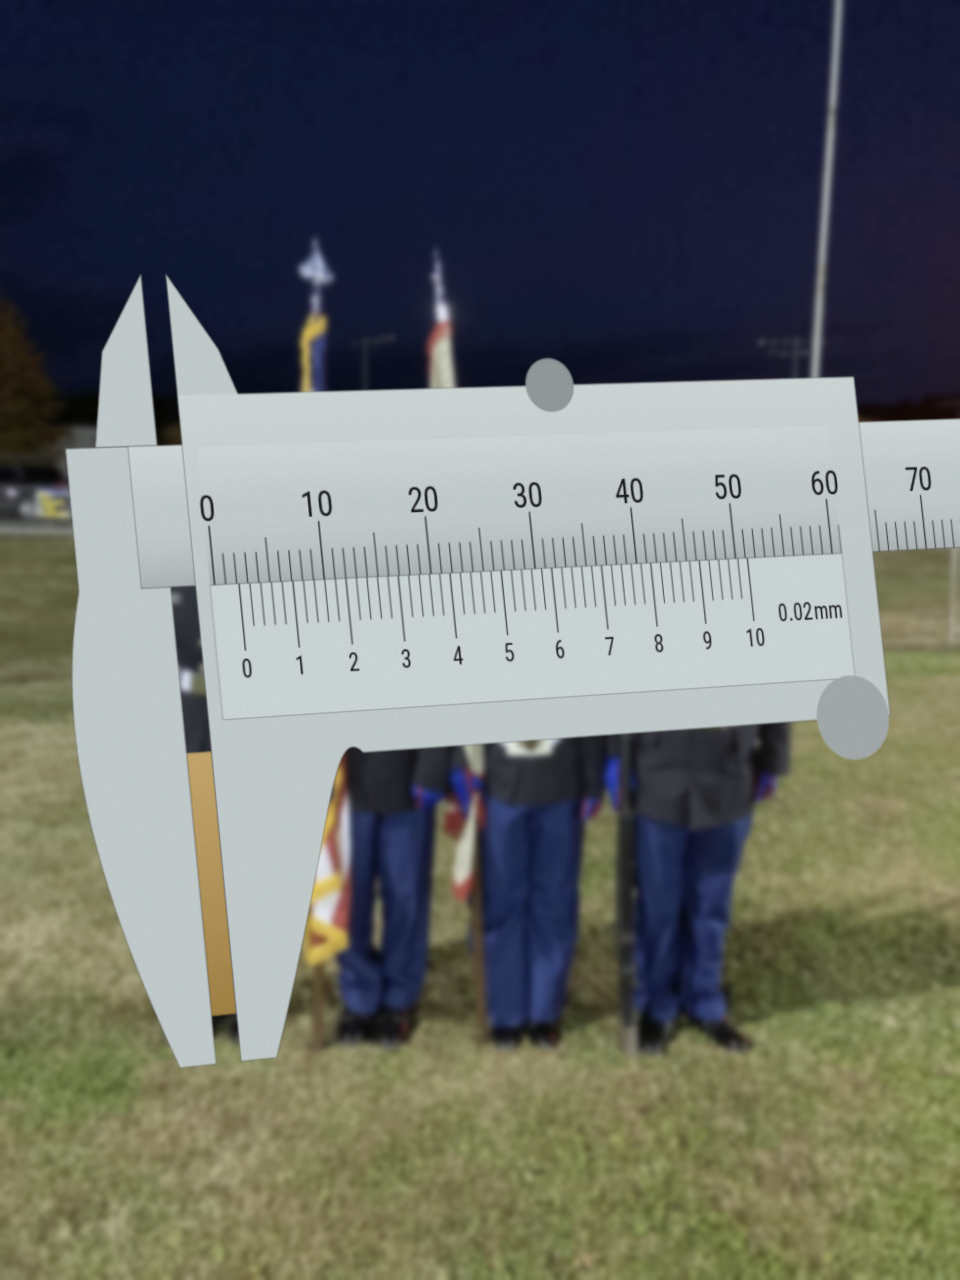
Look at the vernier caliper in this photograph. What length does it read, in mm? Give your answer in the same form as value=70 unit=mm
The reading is value=2.2 unit=mm
